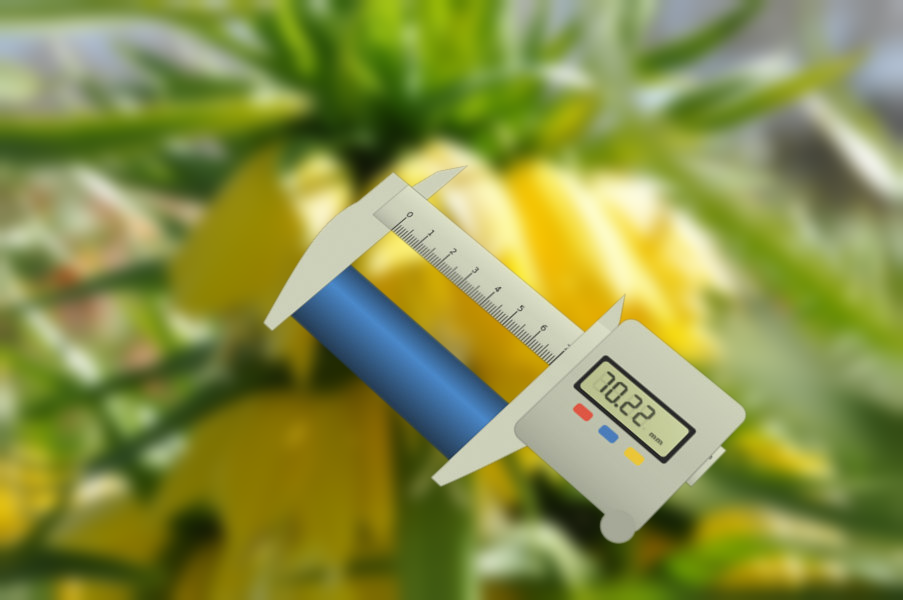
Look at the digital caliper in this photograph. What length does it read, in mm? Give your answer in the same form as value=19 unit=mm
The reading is value=70.22 unit=mm
